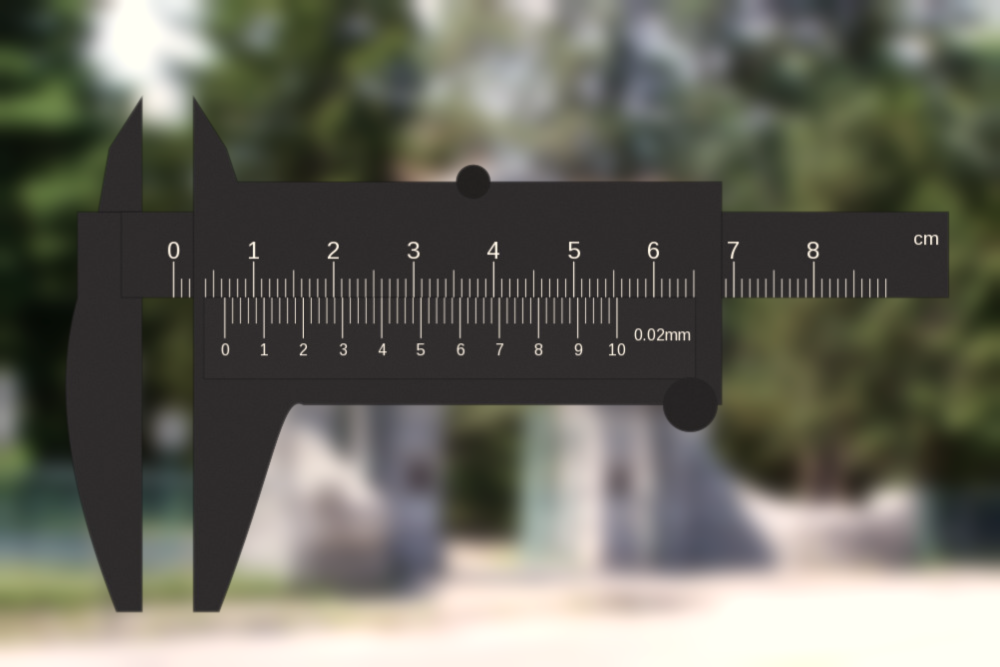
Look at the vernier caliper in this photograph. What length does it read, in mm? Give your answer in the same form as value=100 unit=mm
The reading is value=6.4 unit=mm
